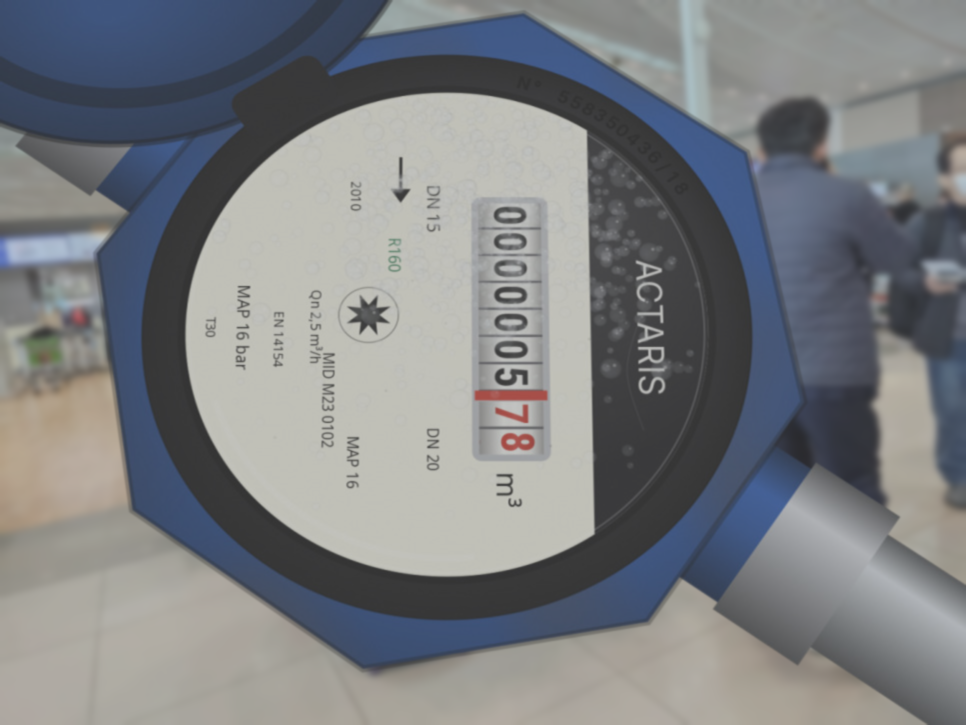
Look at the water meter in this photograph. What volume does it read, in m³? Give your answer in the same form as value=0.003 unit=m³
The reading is value=5.78 unit=m³
